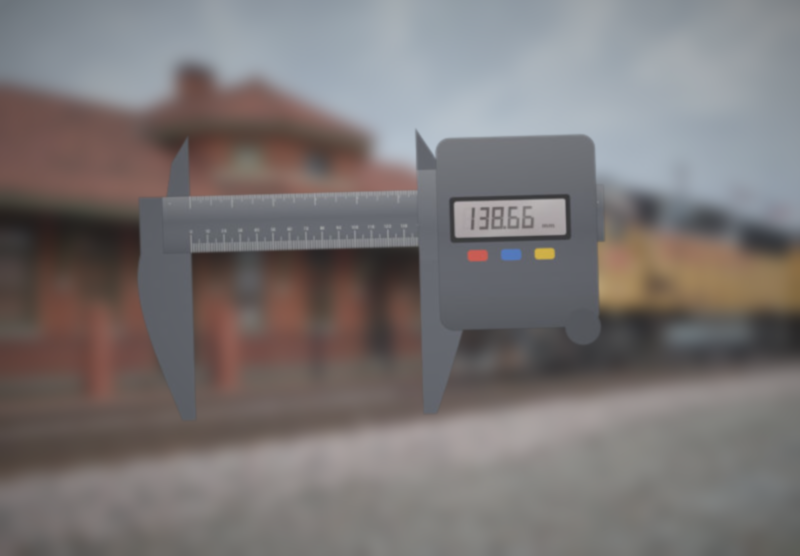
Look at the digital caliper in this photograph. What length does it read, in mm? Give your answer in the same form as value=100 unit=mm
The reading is value=138.66 unit=mm
